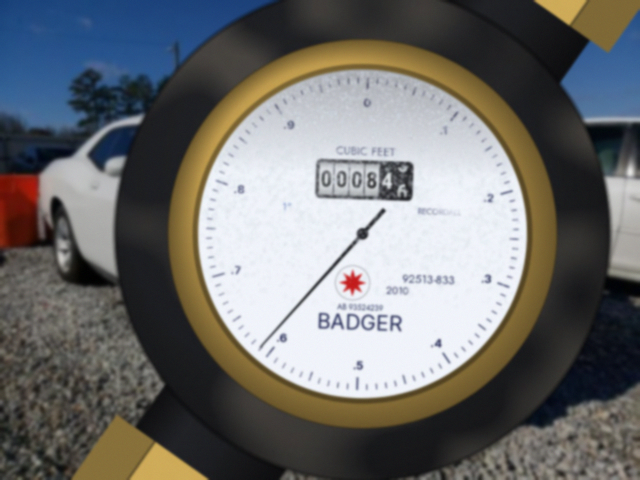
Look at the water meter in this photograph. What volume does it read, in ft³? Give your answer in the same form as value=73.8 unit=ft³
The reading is value=845.61 unit=ft³
